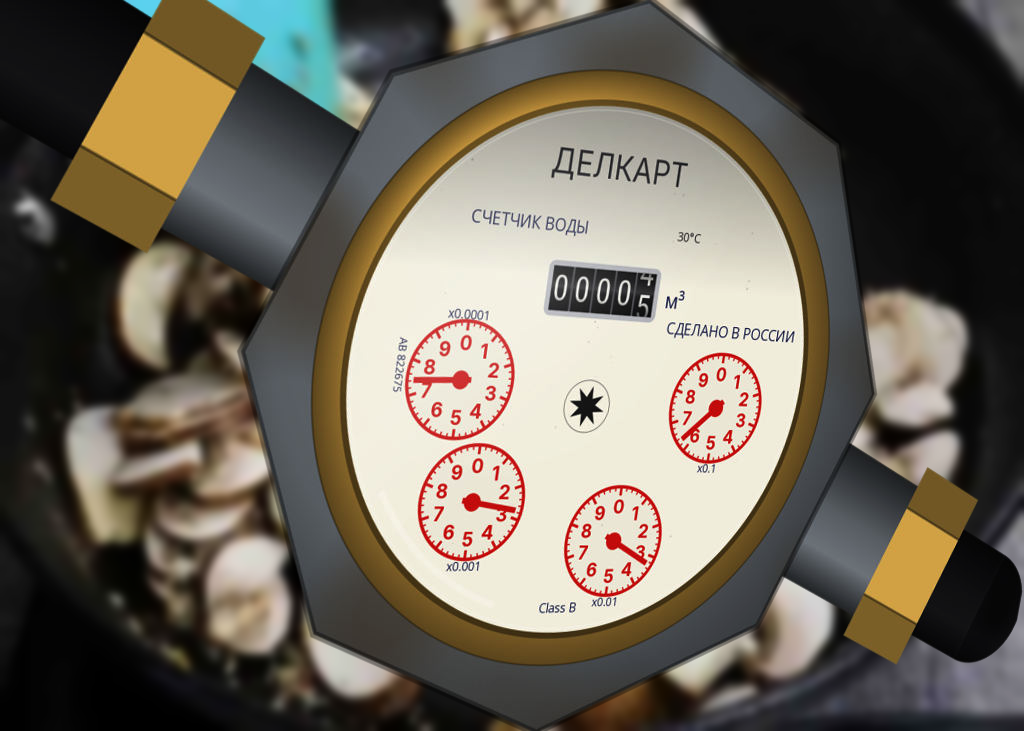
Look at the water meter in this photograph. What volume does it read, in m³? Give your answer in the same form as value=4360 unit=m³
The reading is value=4.6327 unit=m³
